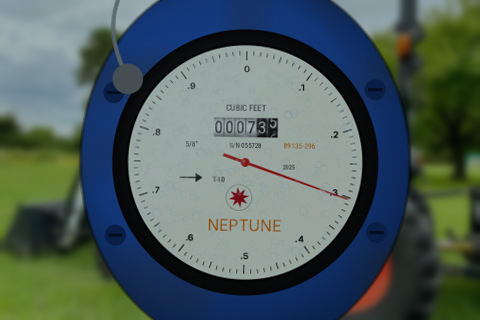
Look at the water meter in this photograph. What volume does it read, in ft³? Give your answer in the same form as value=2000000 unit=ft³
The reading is value=735.30 unit=ft³
